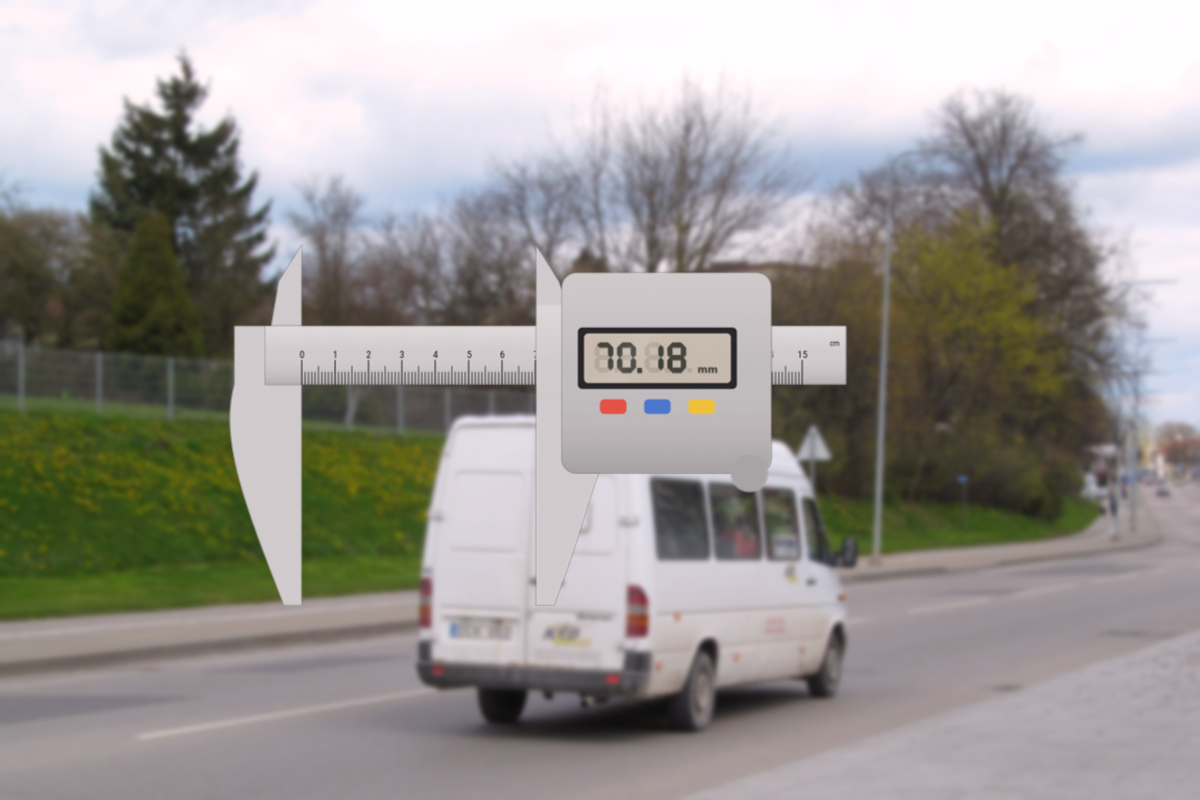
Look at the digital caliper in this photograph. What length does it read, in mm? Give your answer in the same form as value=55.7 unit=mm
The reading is value=70.18 unit=mm
